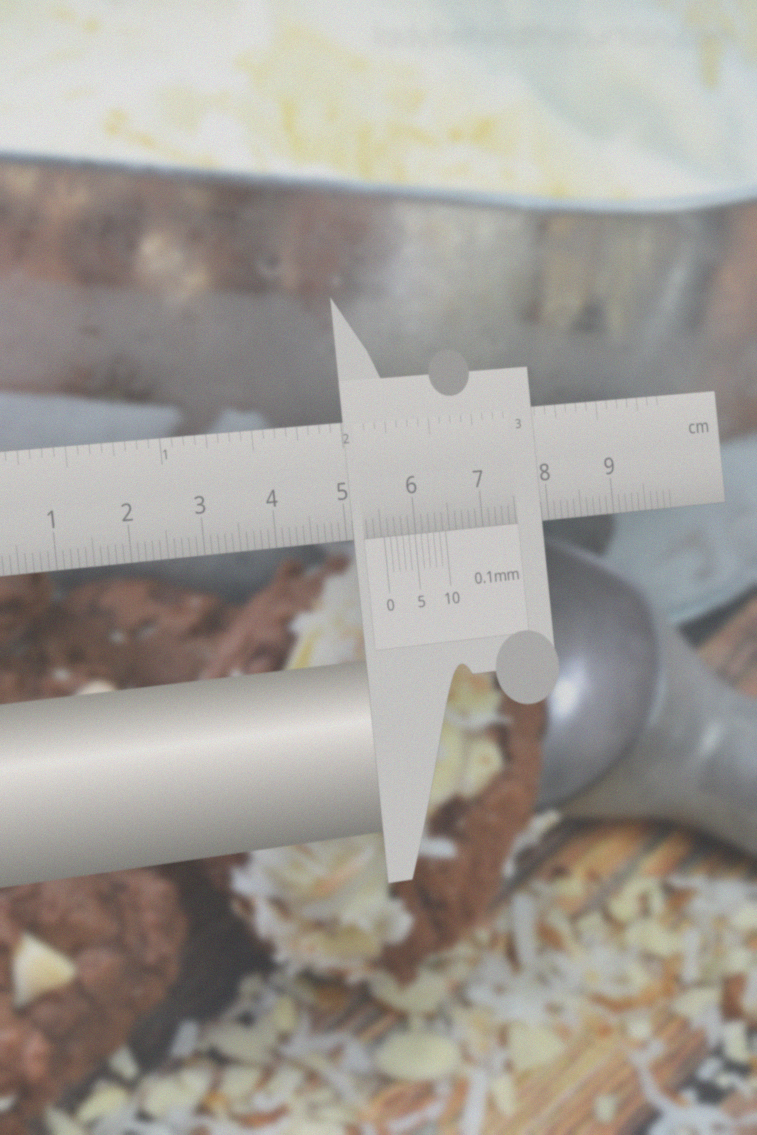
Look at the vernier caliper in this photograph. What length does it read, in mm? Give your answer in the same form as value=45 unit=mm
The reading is value=55.4 unit=mm
